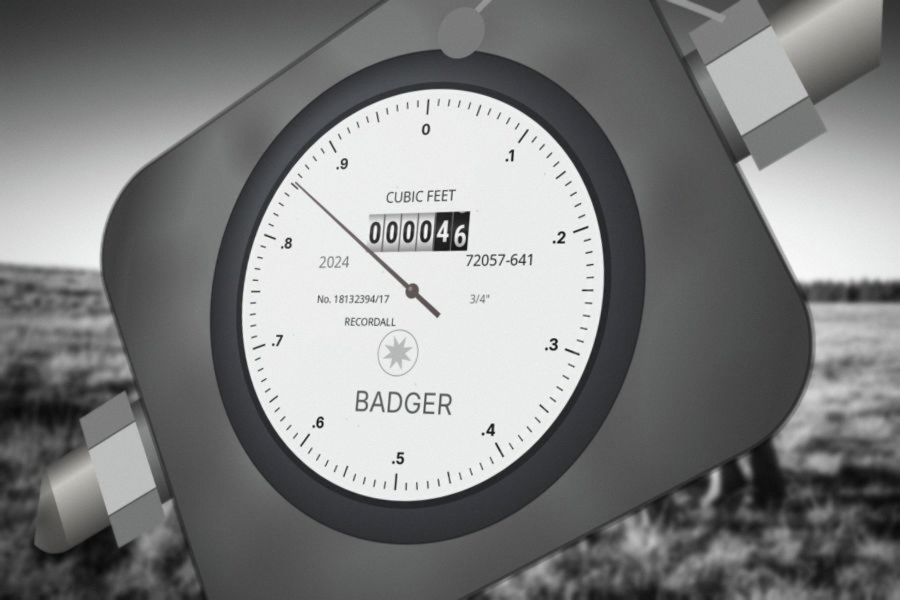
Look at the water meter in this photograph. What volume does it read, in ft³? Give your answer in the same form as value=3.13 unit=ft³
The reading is value=45.85 unit=ft³
